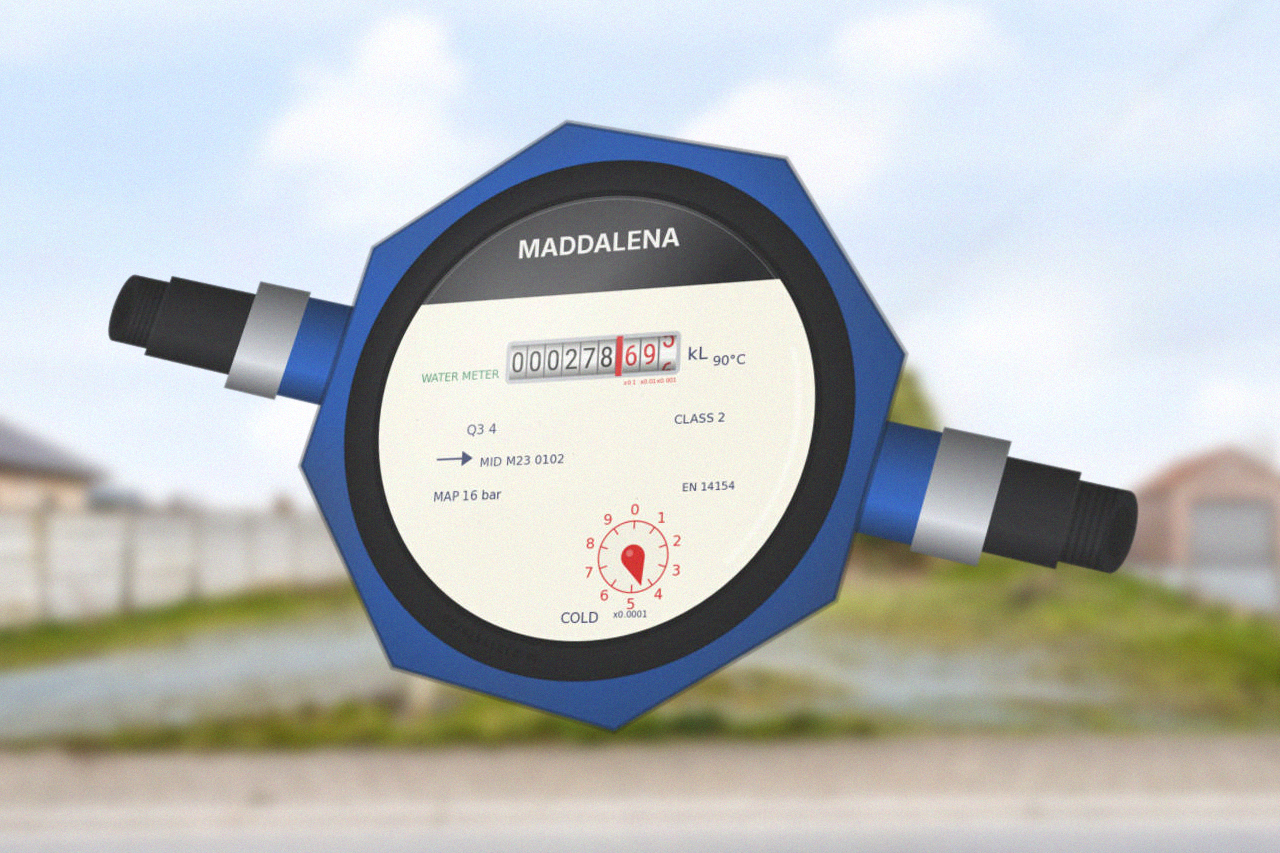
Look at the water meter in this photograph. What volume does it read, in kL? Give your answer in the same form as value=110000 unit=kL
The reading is value=278.6954 unit=kL
